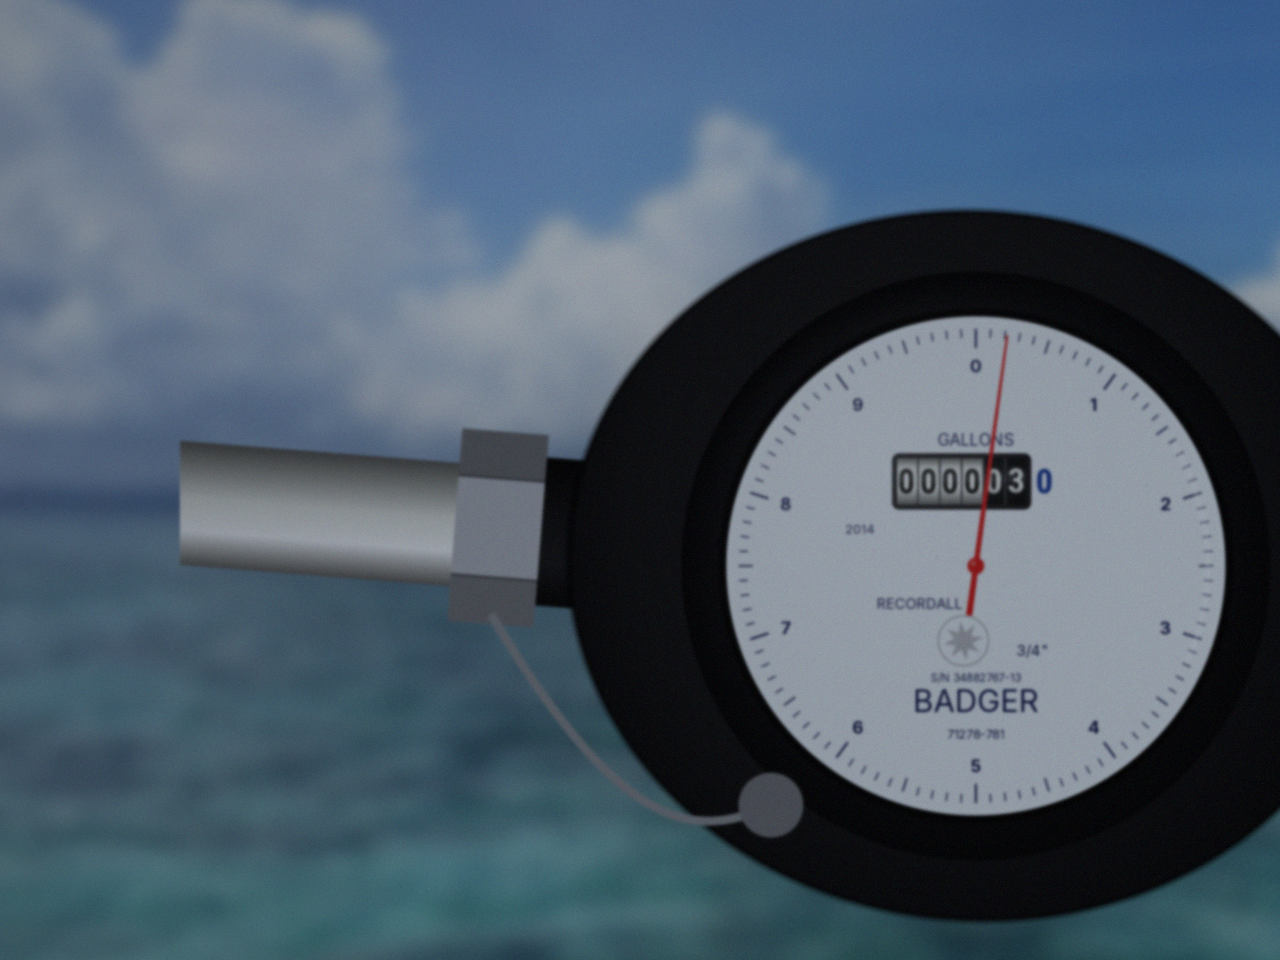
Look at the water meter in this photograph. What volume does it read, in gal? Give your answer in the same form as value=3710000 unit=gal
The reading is value=30.2 unit=gal
